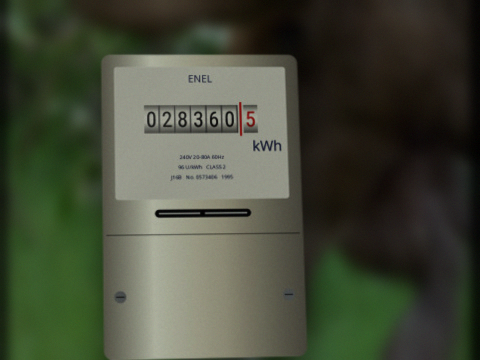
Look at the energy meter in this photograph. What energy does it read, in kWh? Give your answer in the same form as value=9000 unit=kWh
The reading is value=28360.5 unit=kWh
